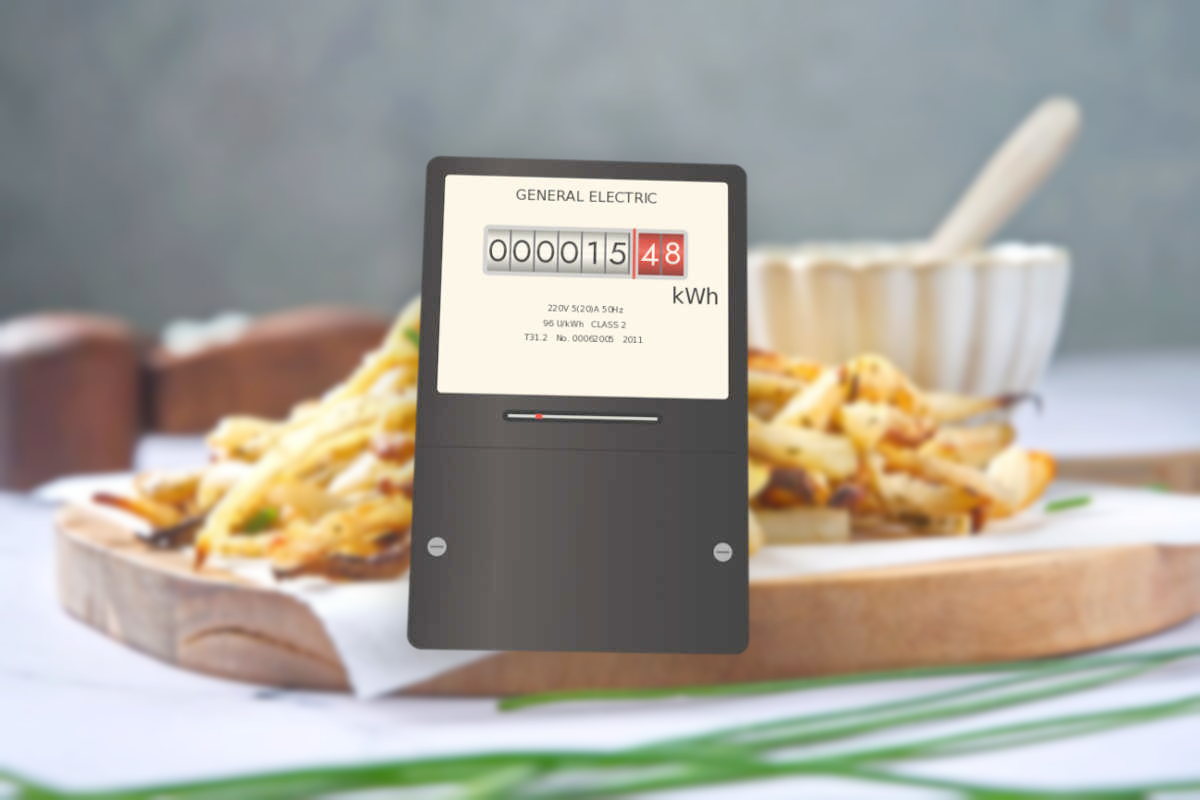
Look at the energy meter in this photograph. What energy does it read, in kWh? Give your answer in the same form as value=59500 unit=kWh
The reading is value=15.48 unit=kWh
